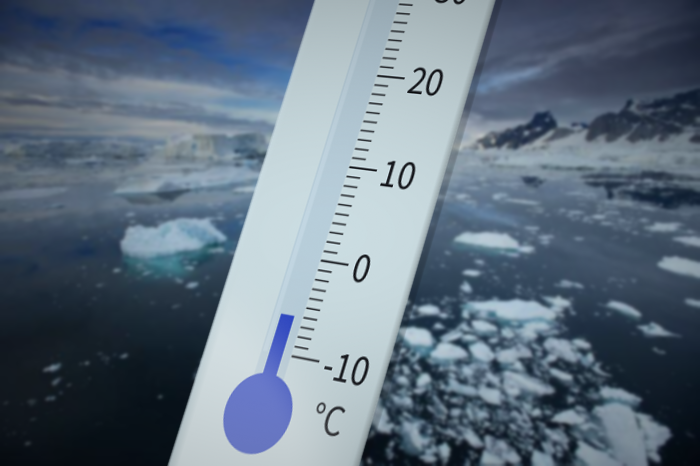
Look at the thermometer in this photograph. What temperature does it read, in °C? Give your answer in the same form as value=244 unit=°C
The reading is value=-6 unit=°C
